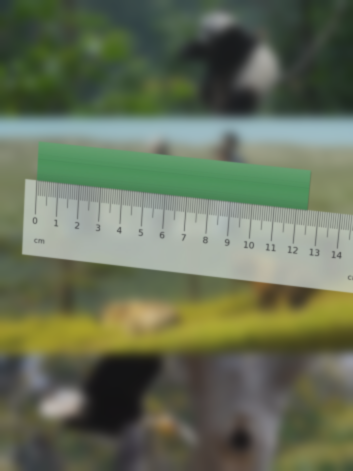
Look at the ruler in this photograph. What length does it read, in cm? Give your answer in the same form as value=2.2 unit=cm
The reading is value=12.5 unit=cm
